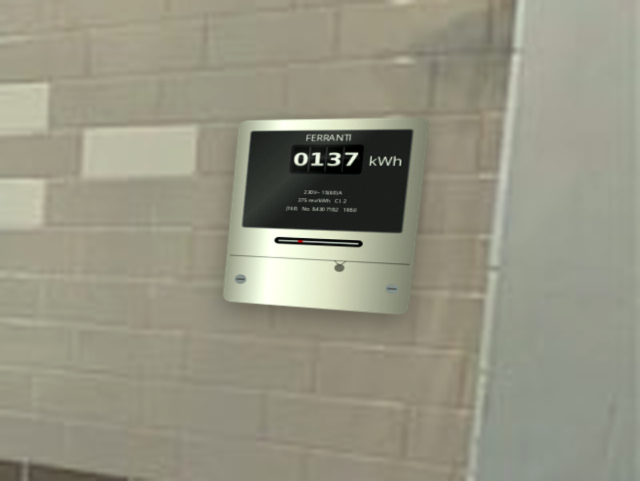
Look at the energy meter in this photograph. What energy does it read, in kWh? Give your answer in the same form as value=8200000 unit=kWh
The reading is value=137 unit=kWh
